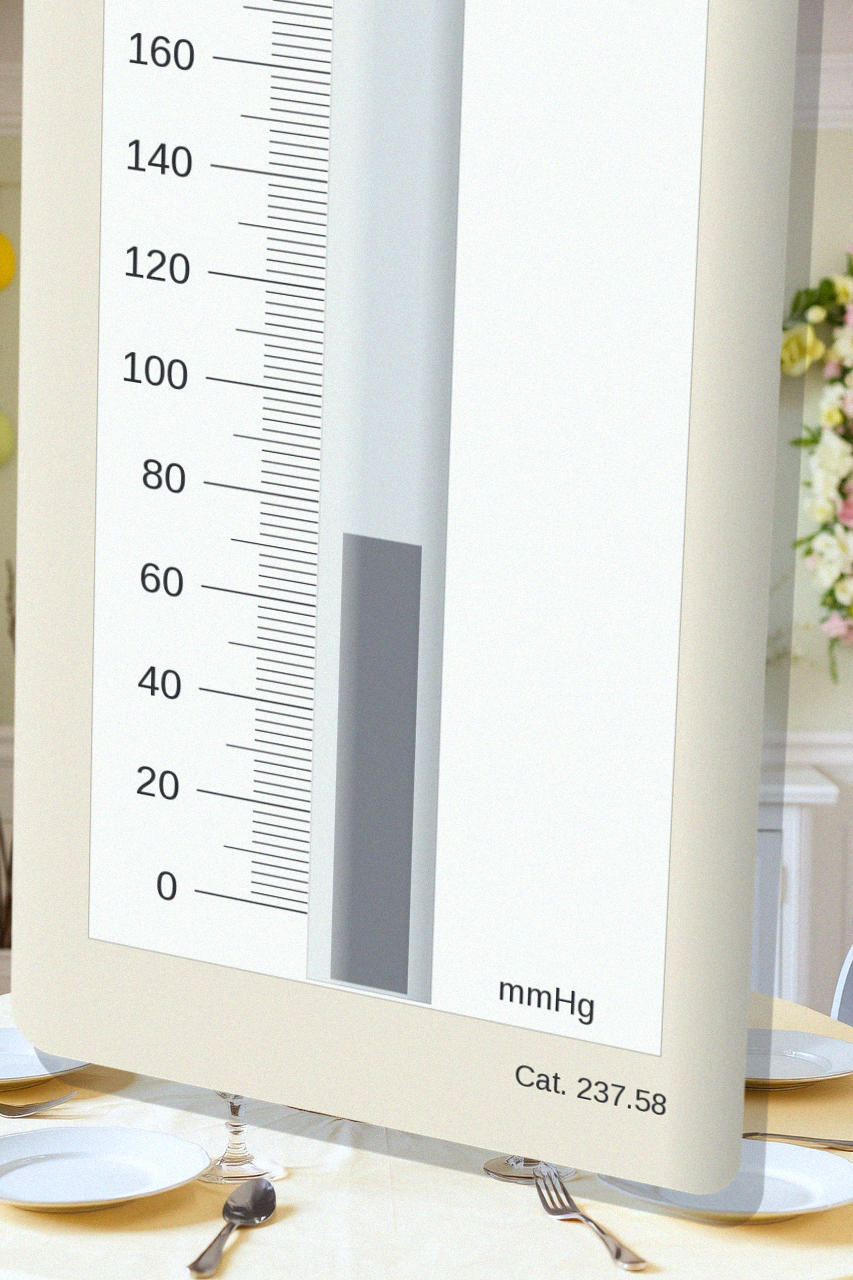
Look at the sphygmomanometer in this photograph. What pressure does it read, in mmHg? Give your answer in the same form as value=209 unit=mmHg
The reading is value=75 unit=mmHg
